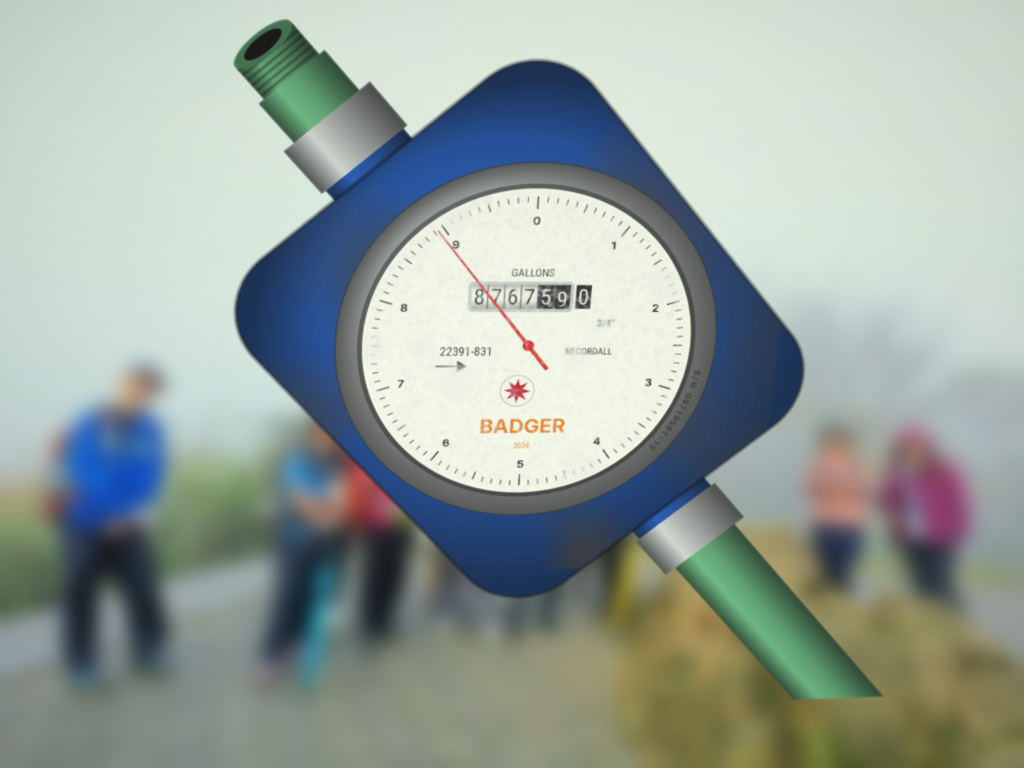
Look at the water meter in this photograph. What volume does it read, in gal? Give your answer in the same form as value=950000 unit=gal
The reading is value=8767588.9 unit=gal
